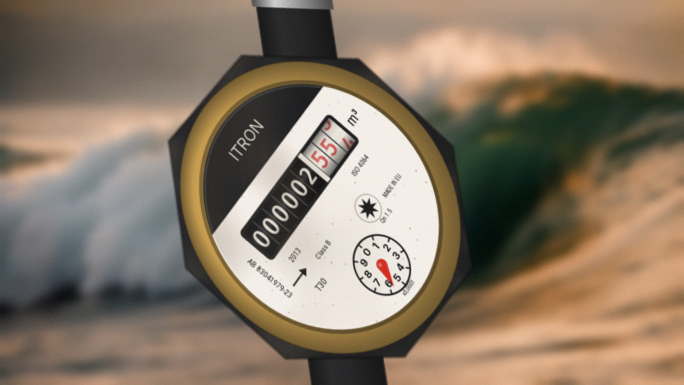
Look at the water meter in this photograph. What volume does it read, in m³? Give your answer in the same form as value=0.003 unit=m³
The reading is value=2.5535 unit=m³
